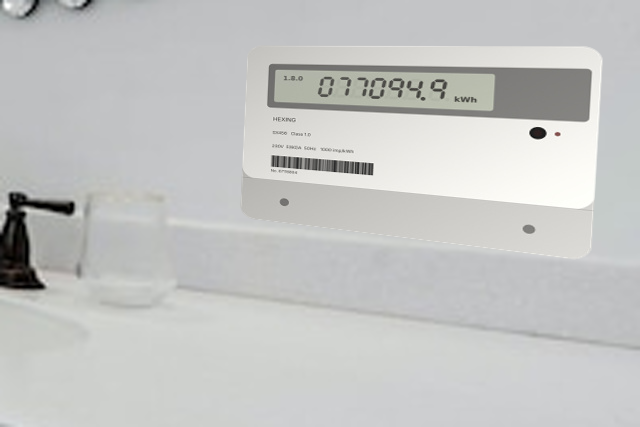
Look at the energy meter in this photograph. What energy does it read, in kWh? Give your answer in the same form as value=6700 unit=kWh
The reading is value=77094.9 unit=kWh
